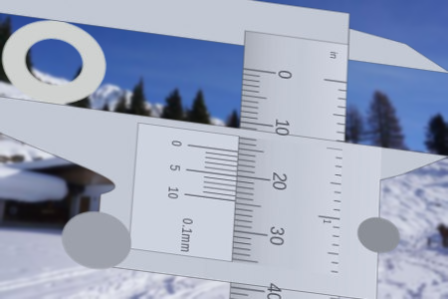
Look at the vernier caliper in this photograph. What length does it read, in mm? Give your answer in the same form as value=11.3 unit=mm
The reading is value=15.6 unit=mm
